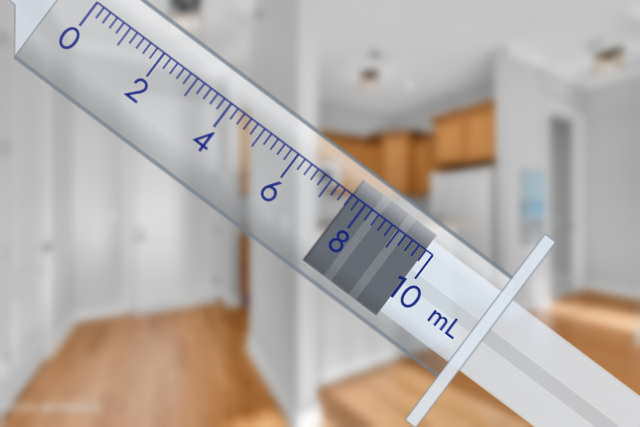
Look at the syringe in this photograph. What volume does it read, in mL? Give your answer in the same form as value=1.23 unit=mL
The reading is value=7.6 unit=mL
